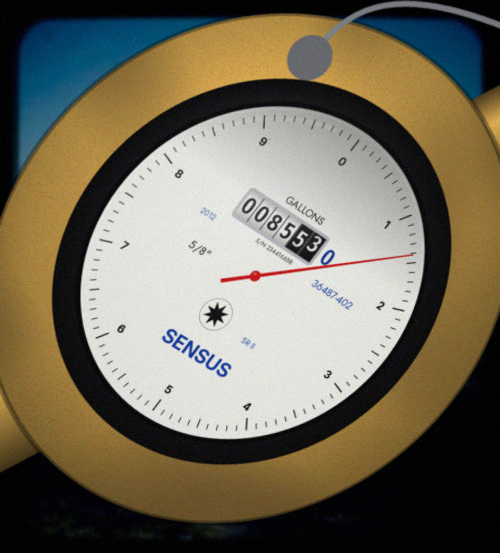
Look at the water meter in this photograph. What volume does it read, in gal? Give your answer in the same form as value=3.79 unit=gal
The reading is value=85531.4 unit=gal
